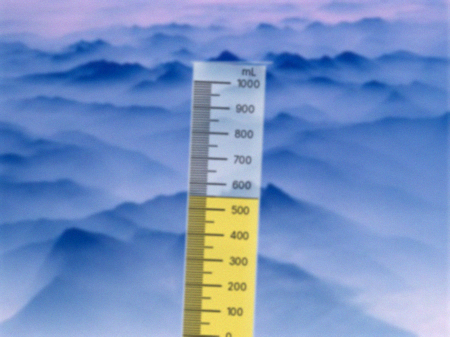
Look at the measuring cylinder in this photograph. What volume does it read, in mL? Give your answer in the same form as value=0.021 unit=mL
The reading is value=550 unit=mL
